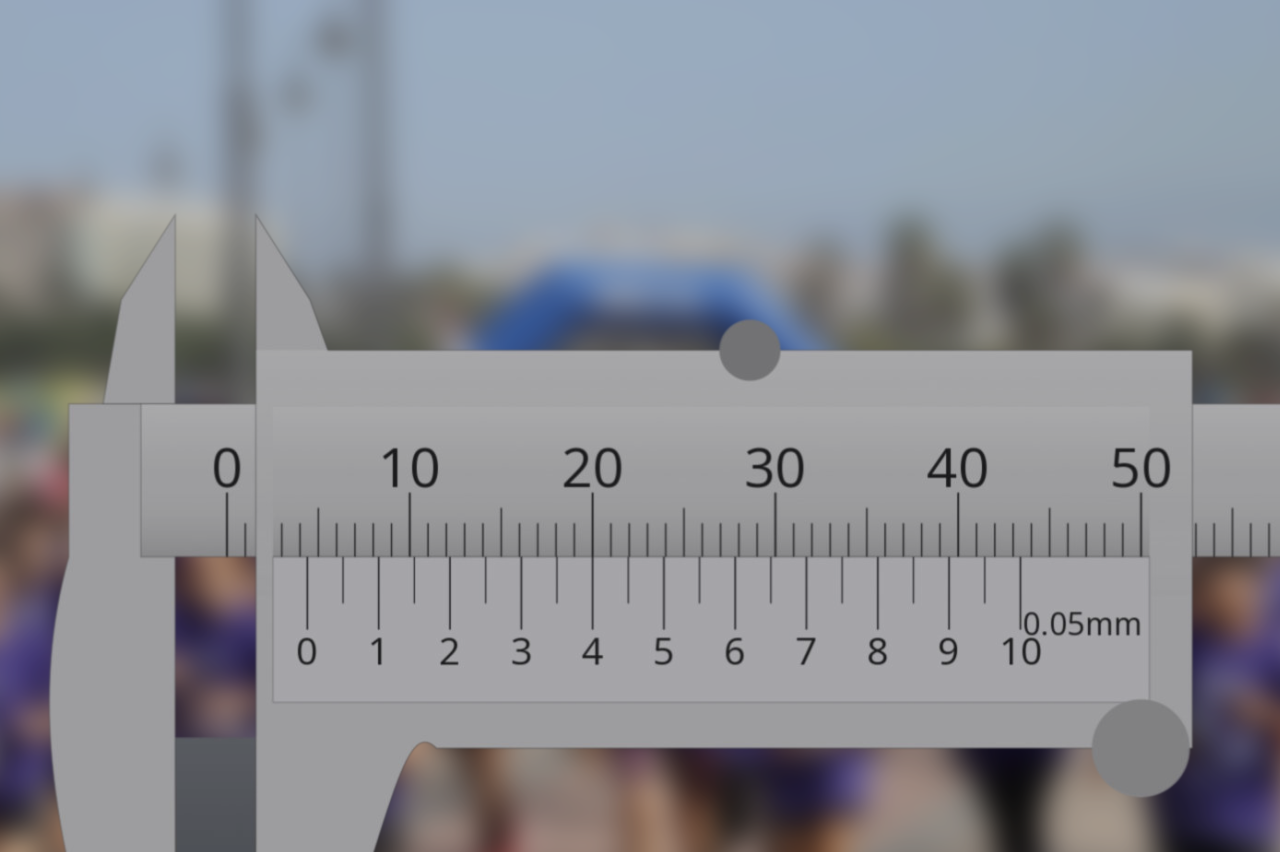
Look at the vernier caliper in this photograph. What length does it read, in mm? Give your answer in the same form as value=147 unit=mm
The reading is value=4.4 unit=mm
